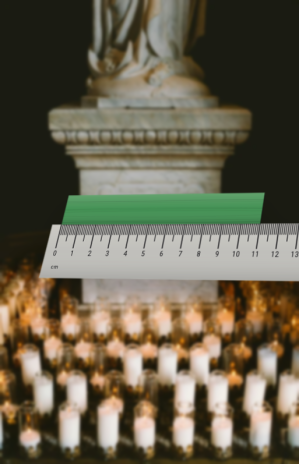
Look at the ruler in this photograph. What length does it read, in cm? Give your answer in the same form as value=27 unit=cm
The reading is value=11 unit=cm
